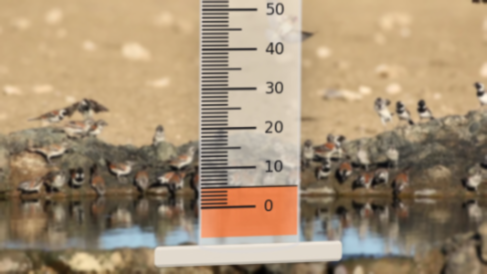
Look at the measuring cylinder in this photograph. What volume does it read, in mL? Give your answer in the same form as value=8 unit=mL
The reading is value=5 unit=mL
